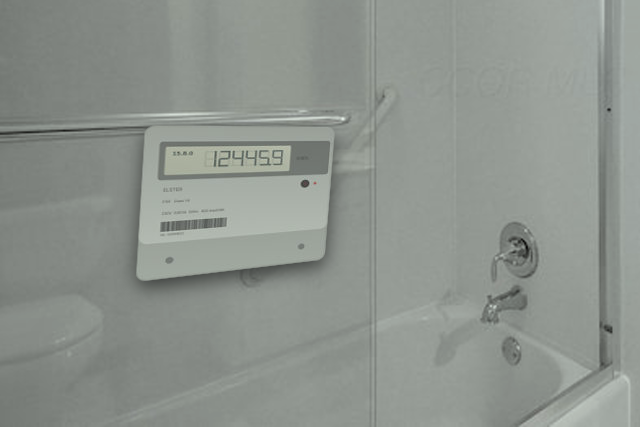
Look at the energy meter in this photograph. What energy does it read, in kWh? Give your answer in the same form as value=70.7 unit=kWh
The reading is value=12445.9 unit=kWh
